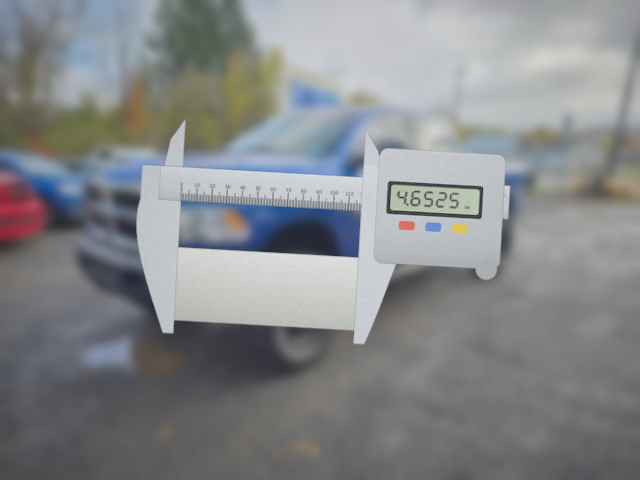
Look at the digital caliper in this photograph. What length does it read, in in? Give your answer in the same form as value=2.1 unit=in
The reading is value=4.6525 unit=in
